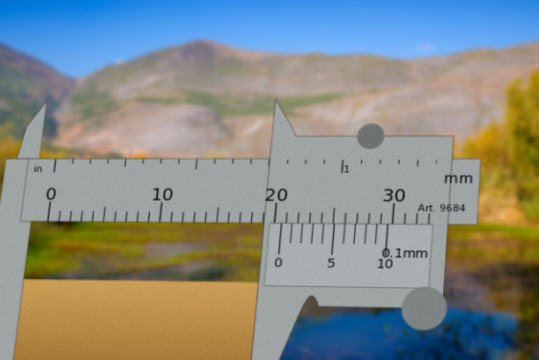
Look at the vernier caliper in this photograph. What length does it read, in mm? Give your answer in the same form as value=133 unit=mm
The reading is value=20.6 unit=mm
